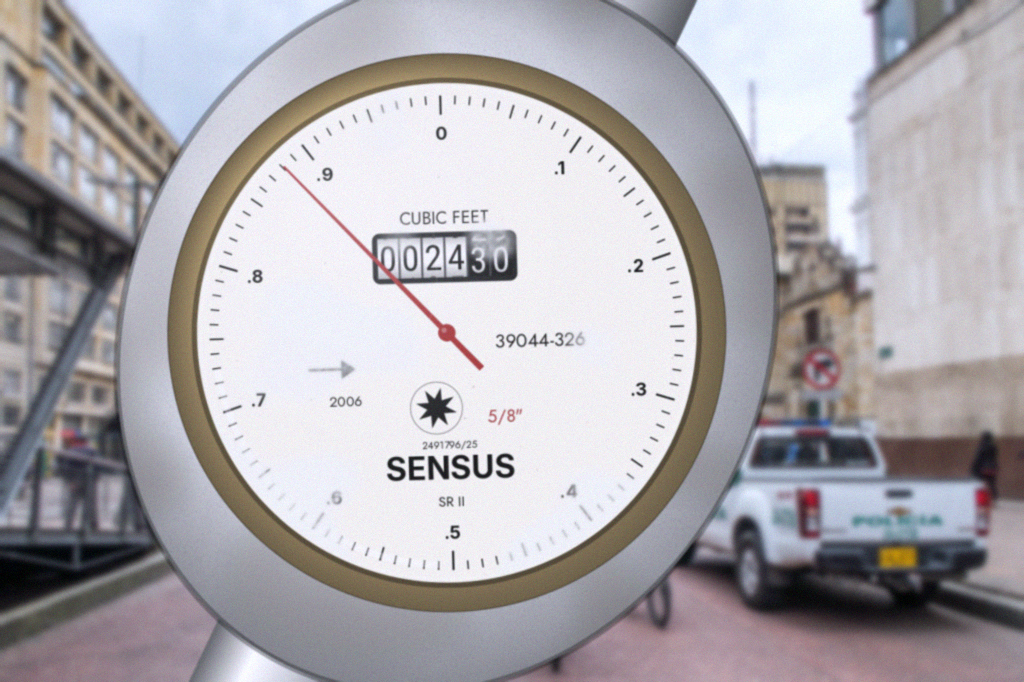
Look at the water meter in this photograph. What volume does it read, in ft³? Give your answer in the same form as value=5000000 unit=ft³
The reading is value=2429.88 unit=ft³
